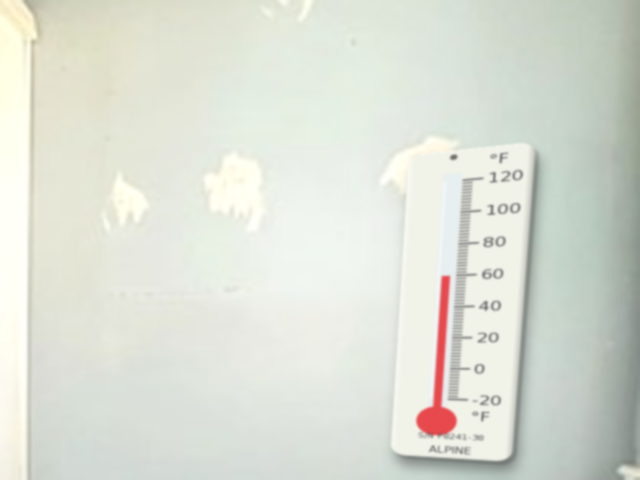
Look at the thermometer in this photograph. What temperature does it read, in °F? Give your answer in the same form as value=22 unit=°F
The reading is value=60 unit=°F
